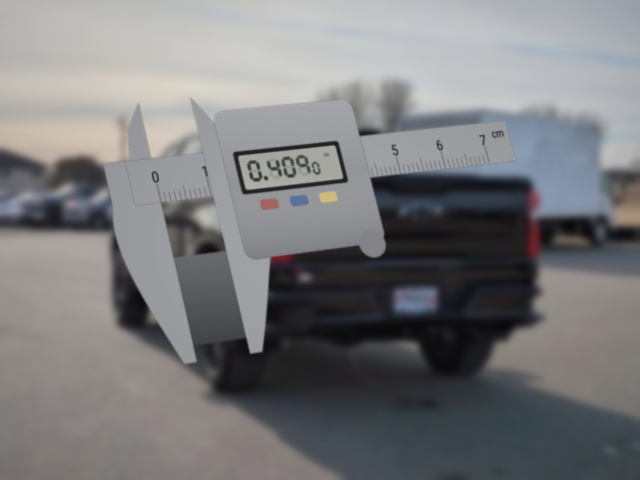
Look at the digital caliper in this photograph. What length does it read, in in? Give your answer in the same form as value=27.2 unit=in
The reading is value=0.4090 unit=in
